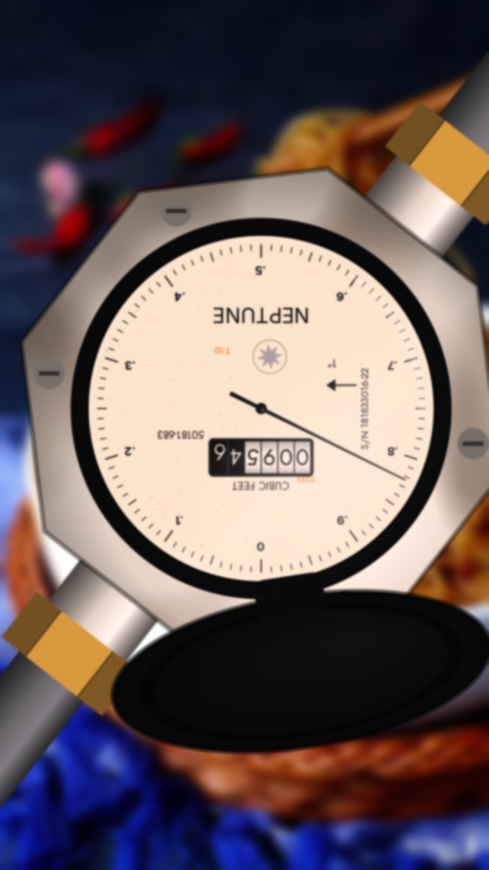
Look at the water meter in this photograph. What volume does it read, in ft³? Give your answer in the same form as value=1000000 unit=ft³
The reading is value=9545.82 unit=ft³
